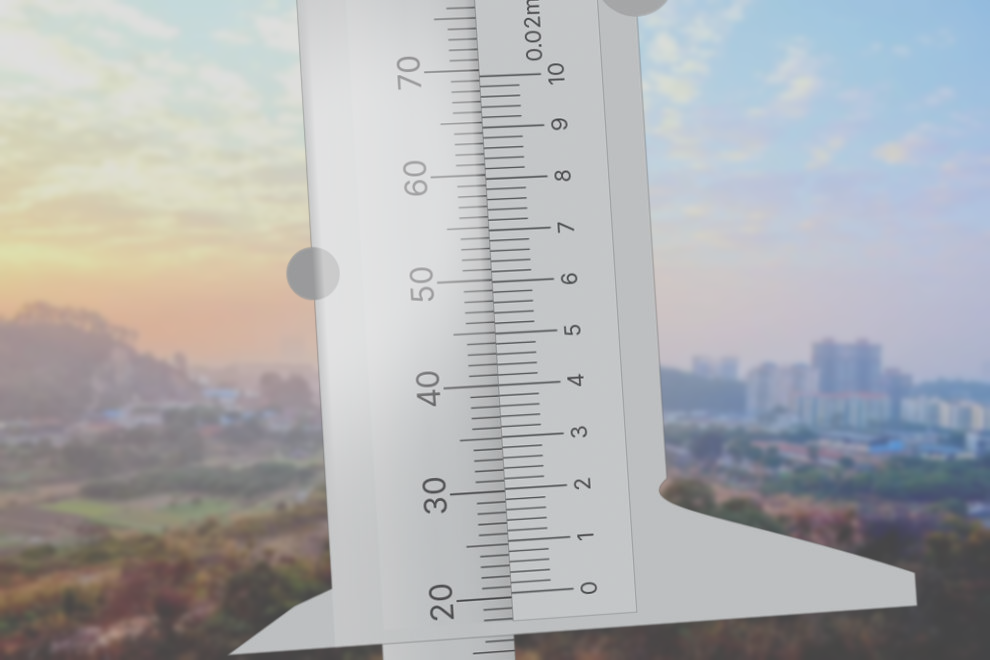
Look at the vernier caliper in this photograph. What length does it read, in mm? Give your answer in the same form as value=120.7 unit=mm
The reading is value=20.4 unit=mm
